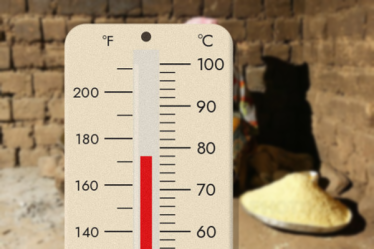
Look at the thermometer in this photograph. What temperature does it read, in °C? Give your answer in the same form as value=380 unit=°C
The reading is value=78 unit=°C
